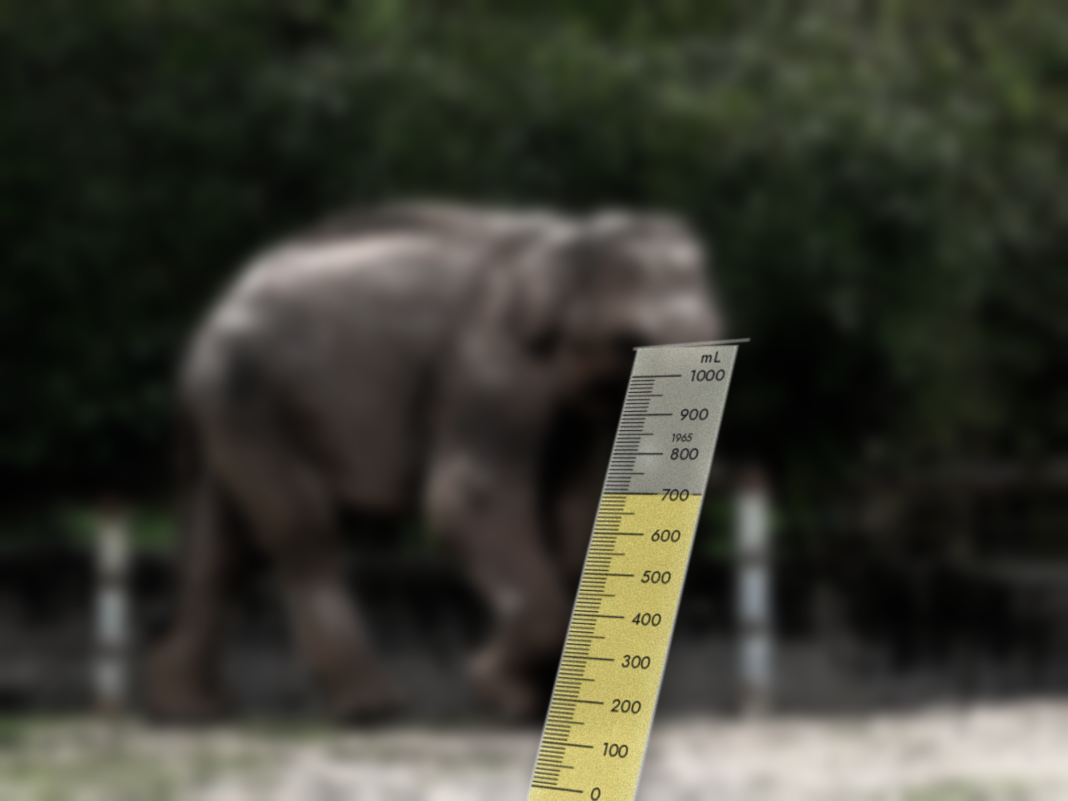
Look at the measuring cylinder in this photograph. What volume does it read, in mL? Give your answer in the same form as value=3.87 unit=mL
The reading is value=700 unit=mL
